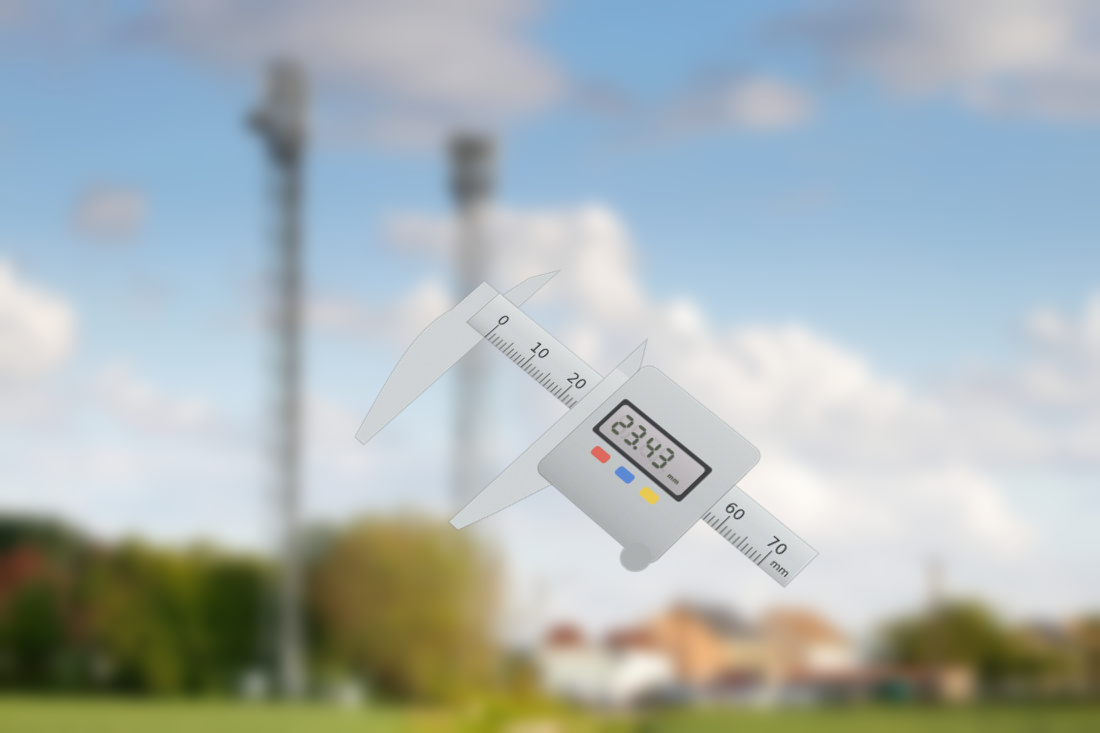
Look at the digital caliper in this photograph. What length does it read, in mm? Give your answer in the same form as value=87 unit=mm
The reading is value=23.43 unit=mm
